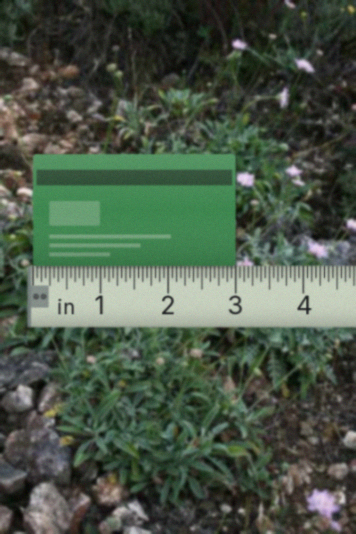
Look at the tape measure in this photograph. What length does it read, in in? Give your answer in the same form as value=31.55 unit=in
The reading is value=3 unit=in
